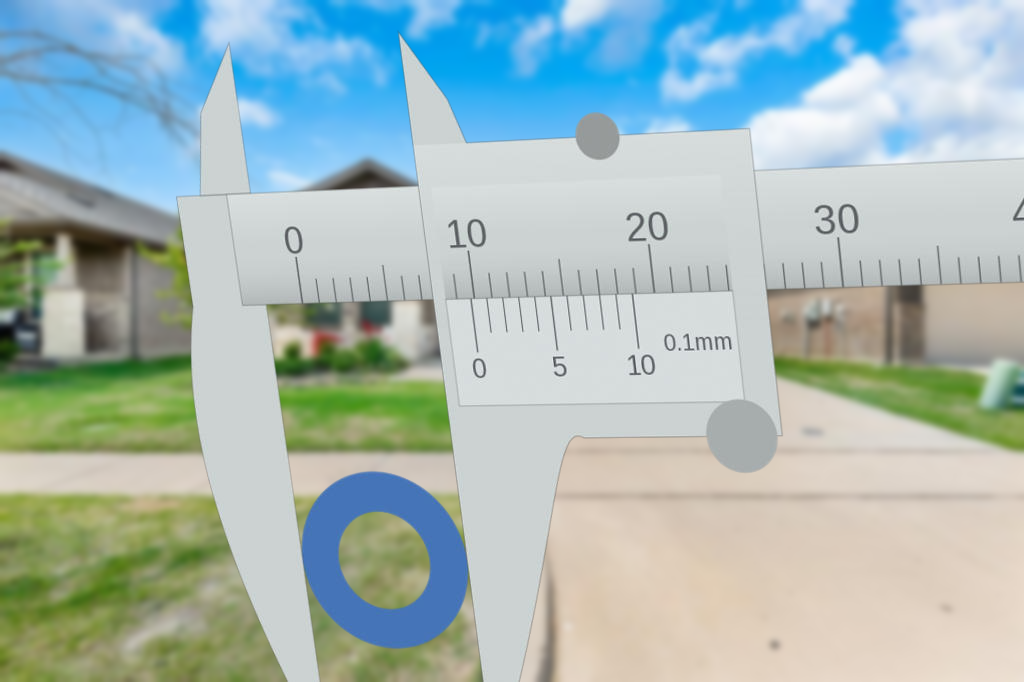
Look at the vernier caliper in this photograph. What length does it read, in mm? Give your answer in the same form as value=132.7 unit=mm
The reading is value=9.8 unit=mm
